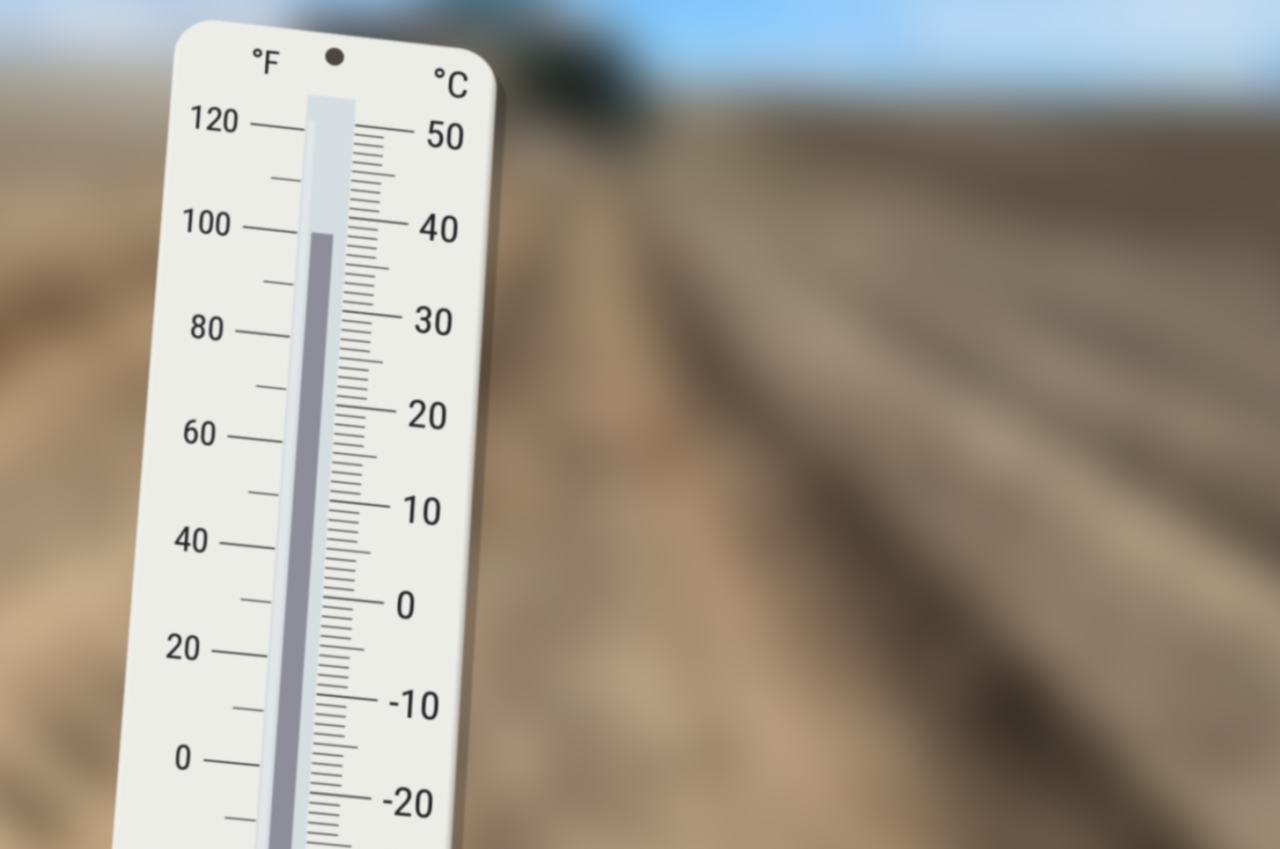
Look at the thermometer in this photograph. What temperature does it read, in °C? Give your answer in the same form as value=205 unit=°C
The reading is value=38 unit=°C
